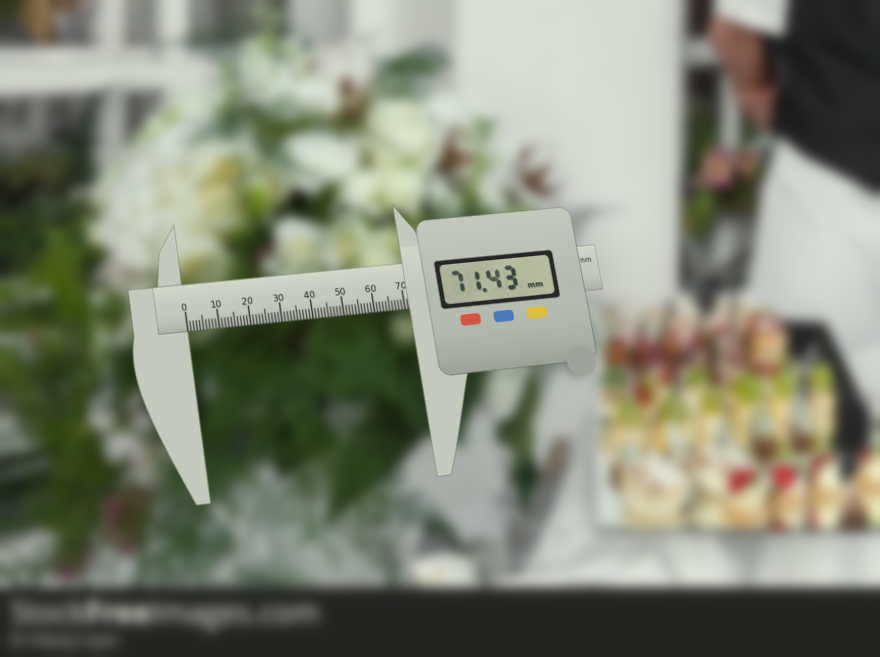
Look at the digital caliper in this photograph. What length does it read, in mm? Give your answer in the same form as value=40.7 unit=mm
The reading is value=71.43 unit=mm
